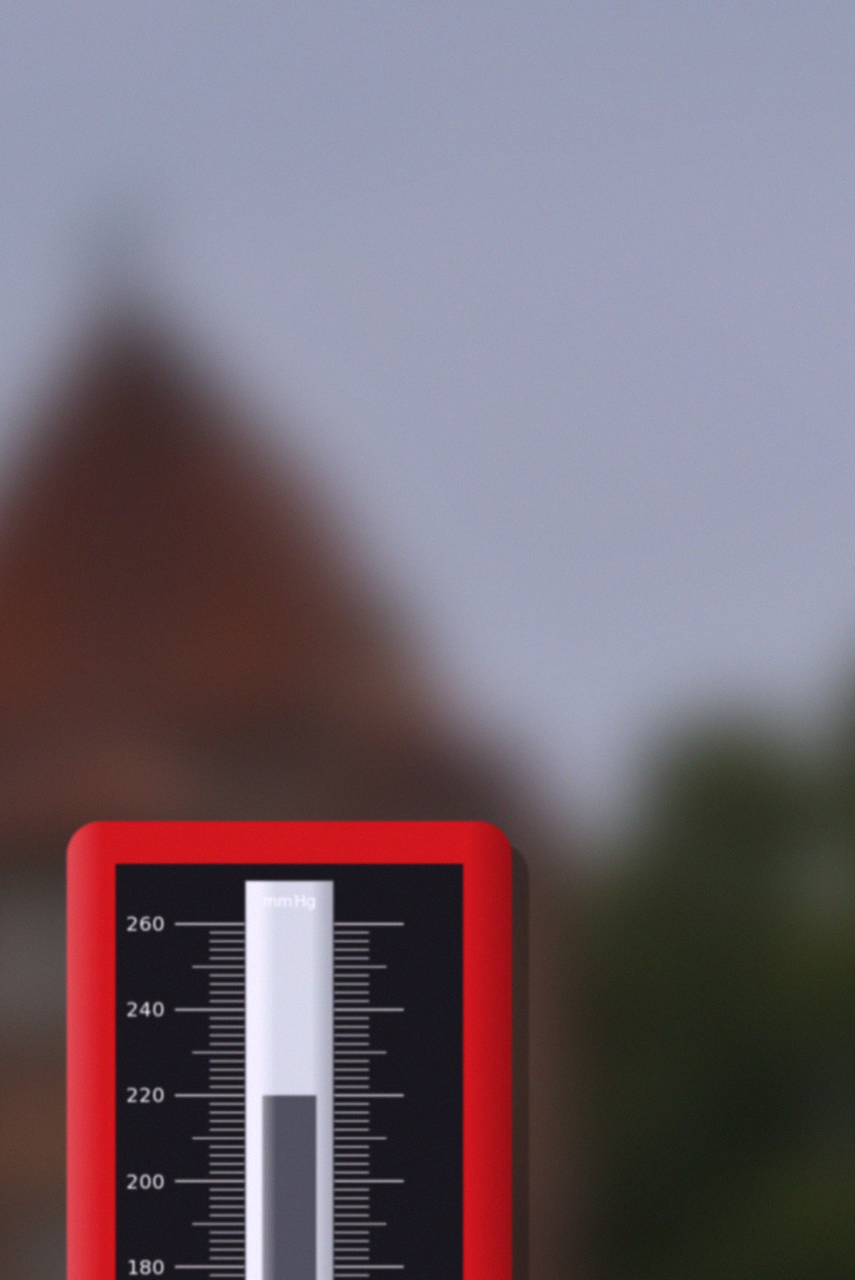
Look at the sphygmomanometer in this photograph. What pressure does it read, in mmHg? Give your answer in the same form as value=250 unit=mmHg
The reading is value=220 unit=mmHg
